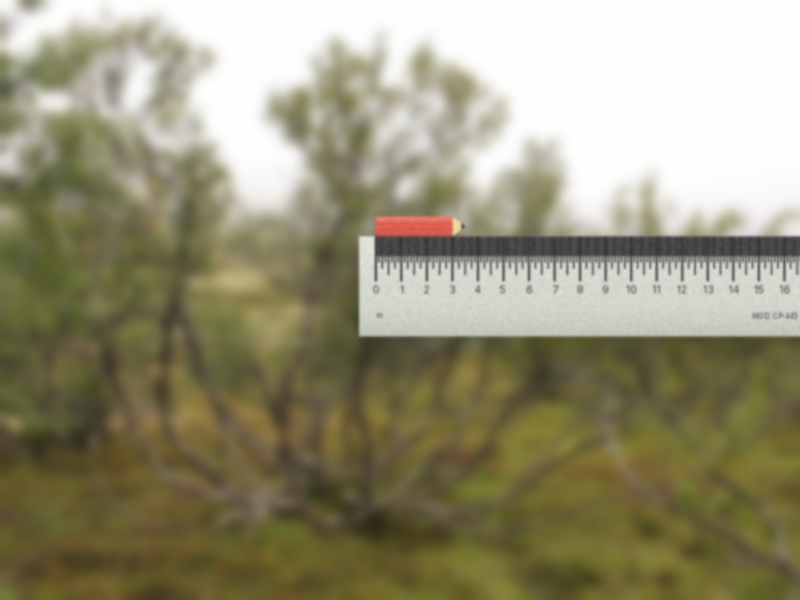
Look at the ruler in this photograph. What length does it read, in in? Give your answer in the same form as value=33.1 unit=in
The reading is value=3.5 unit=in
